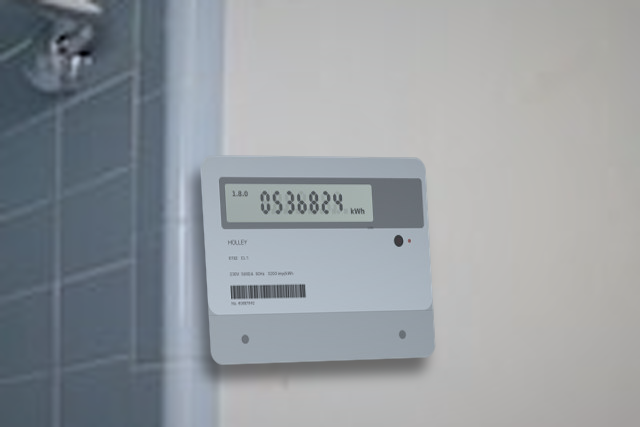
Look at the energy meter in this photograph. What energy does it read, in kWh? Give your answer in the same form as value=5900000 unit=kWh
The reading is value=536824 unit=kWh
